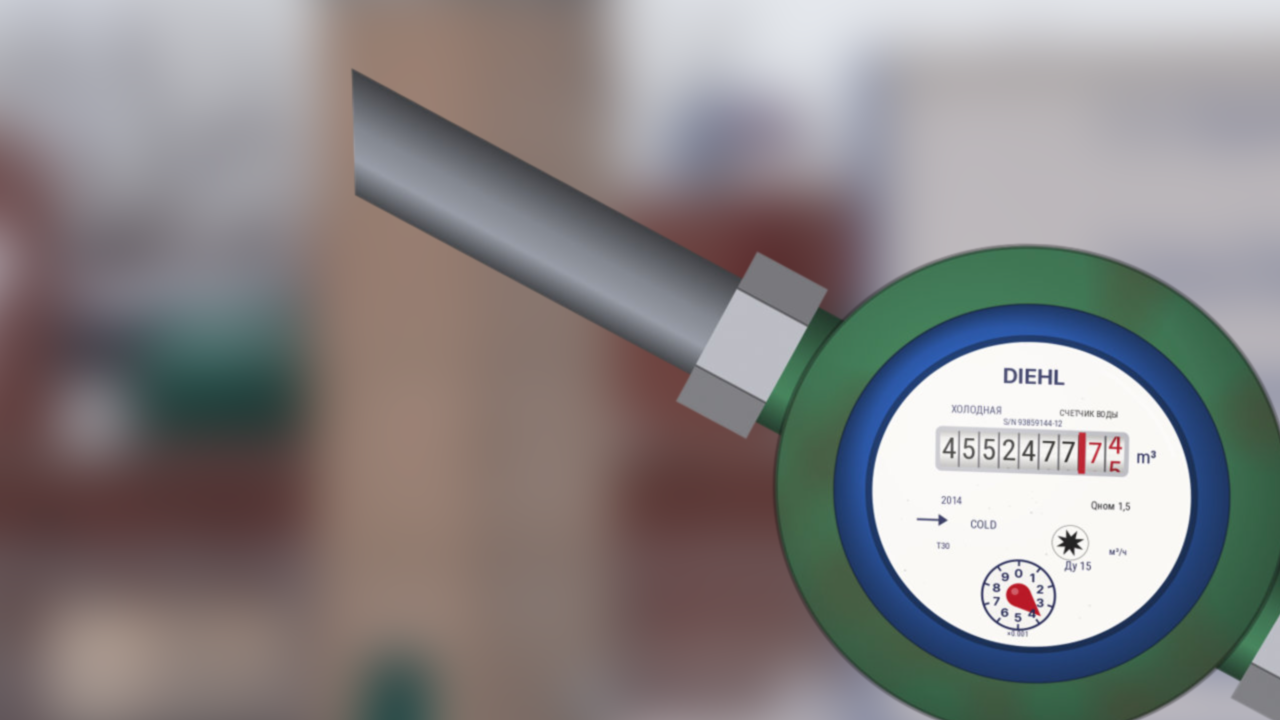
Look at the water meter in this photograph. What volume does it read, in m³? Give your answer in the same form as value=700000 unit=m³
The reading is value=4552477.743 unit=m³
